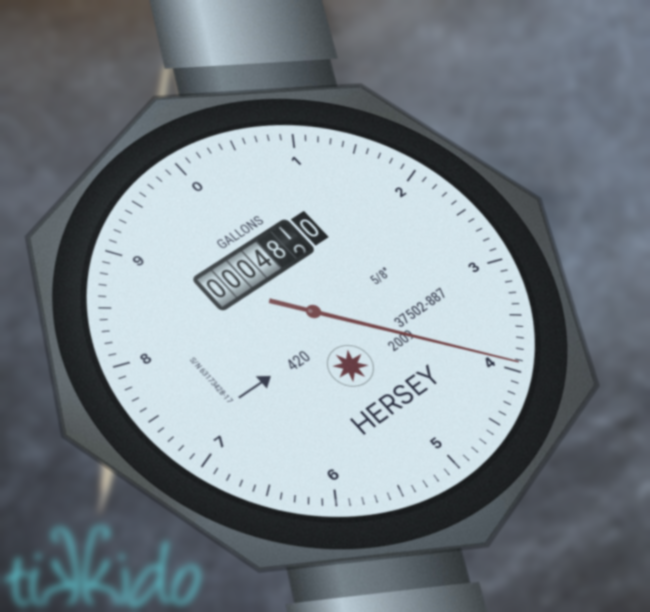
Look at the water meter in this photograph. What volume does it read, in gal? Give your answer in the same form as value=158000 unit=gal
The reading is value=4813.9 unit=gal
